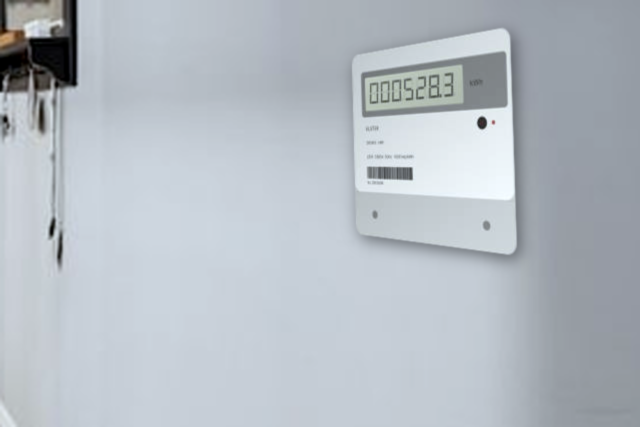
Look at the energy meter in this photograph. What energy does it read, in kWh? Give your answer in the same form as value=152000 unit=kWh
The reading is value=528.3 unit=kWh
